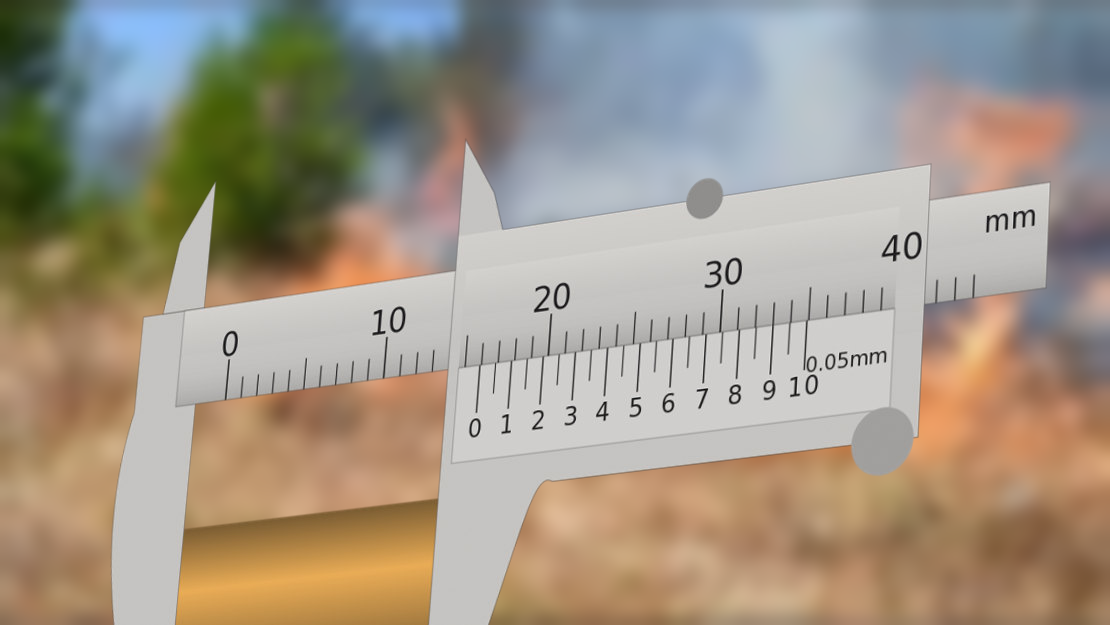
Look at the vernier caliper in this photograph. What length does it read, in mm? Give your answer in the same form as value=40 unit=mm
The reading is value=15.9 unit=mm
